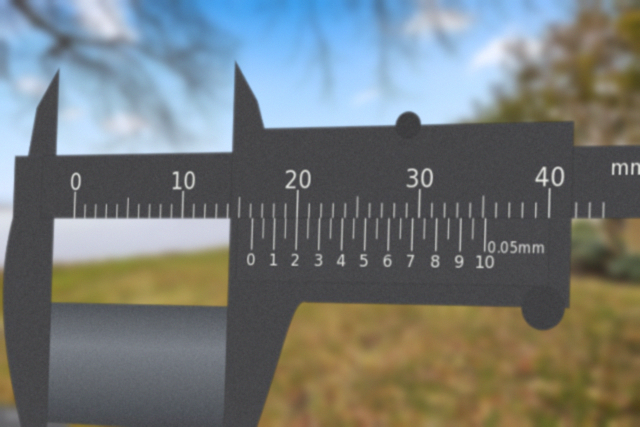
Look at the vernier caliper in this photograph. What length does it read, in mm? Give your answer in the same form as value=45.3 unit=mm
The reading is value=16.2 unit=mm
